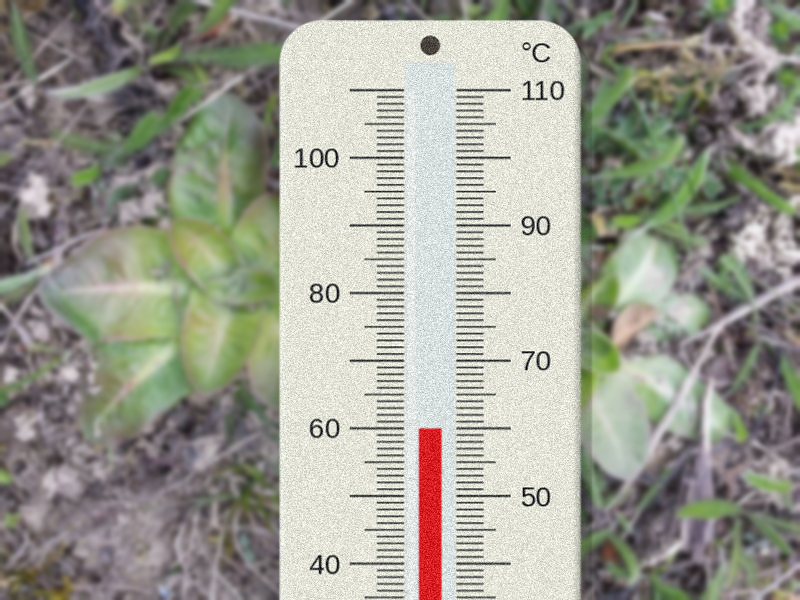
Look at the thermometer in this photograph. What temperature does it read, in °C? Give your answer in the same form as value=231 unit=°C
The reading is value=60 unit=°C
